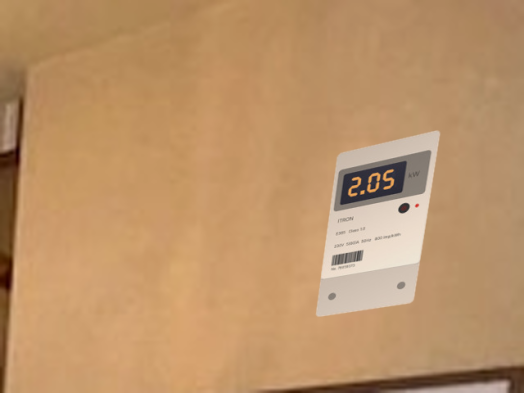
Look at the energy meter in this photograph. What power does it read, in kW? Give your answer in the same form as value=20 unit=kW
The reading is value=2.05 unit=kW
